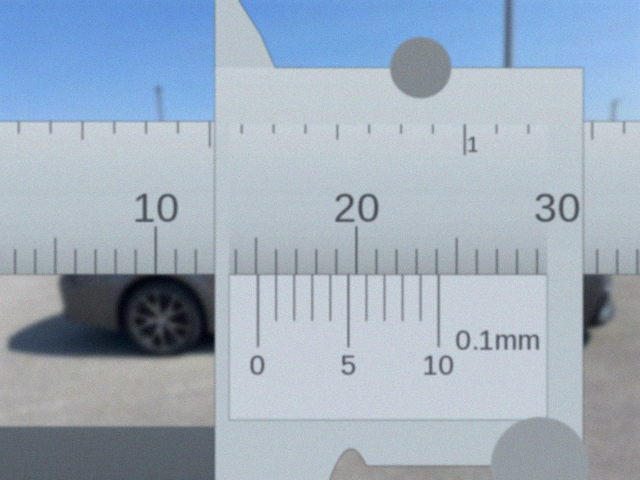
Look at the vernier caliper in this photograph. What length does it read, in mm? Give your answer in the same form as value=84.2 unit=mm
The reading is value=15.1 unit=mm
